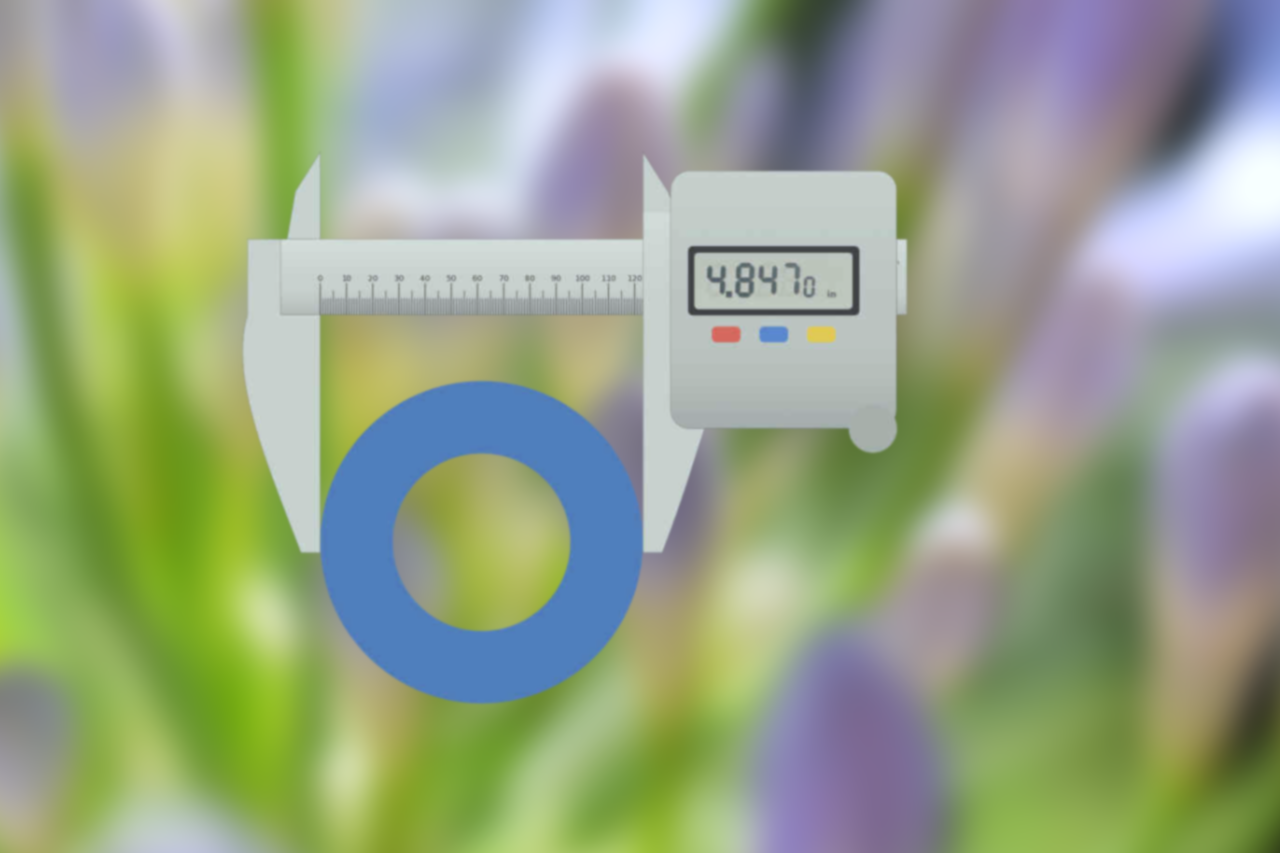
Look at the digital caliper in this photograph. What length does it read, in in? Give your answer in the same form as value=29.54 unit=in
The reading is value=4.8470 unit=in
